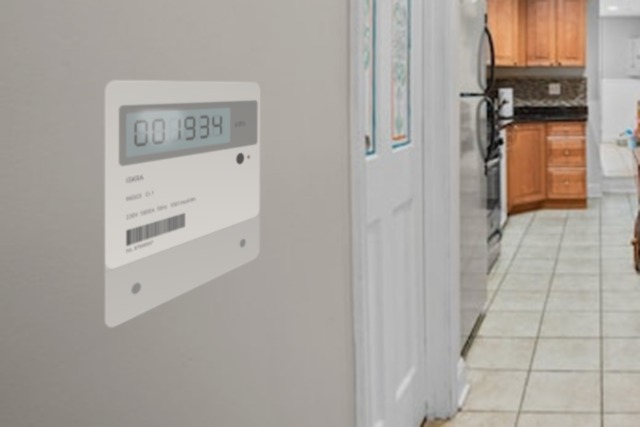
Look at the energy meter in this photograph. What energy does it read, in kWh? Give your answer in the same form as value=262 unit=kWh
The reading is value=1934 unit=kWh
